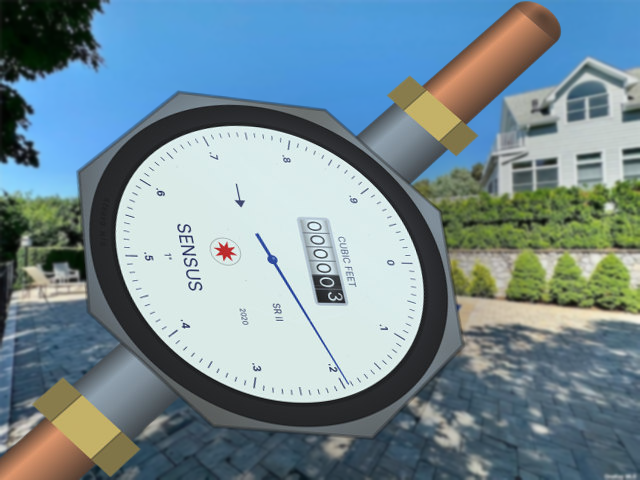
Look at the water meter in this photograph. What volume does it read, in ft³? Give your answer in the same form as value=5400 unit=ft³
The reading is value=3.19 unit=ft³
